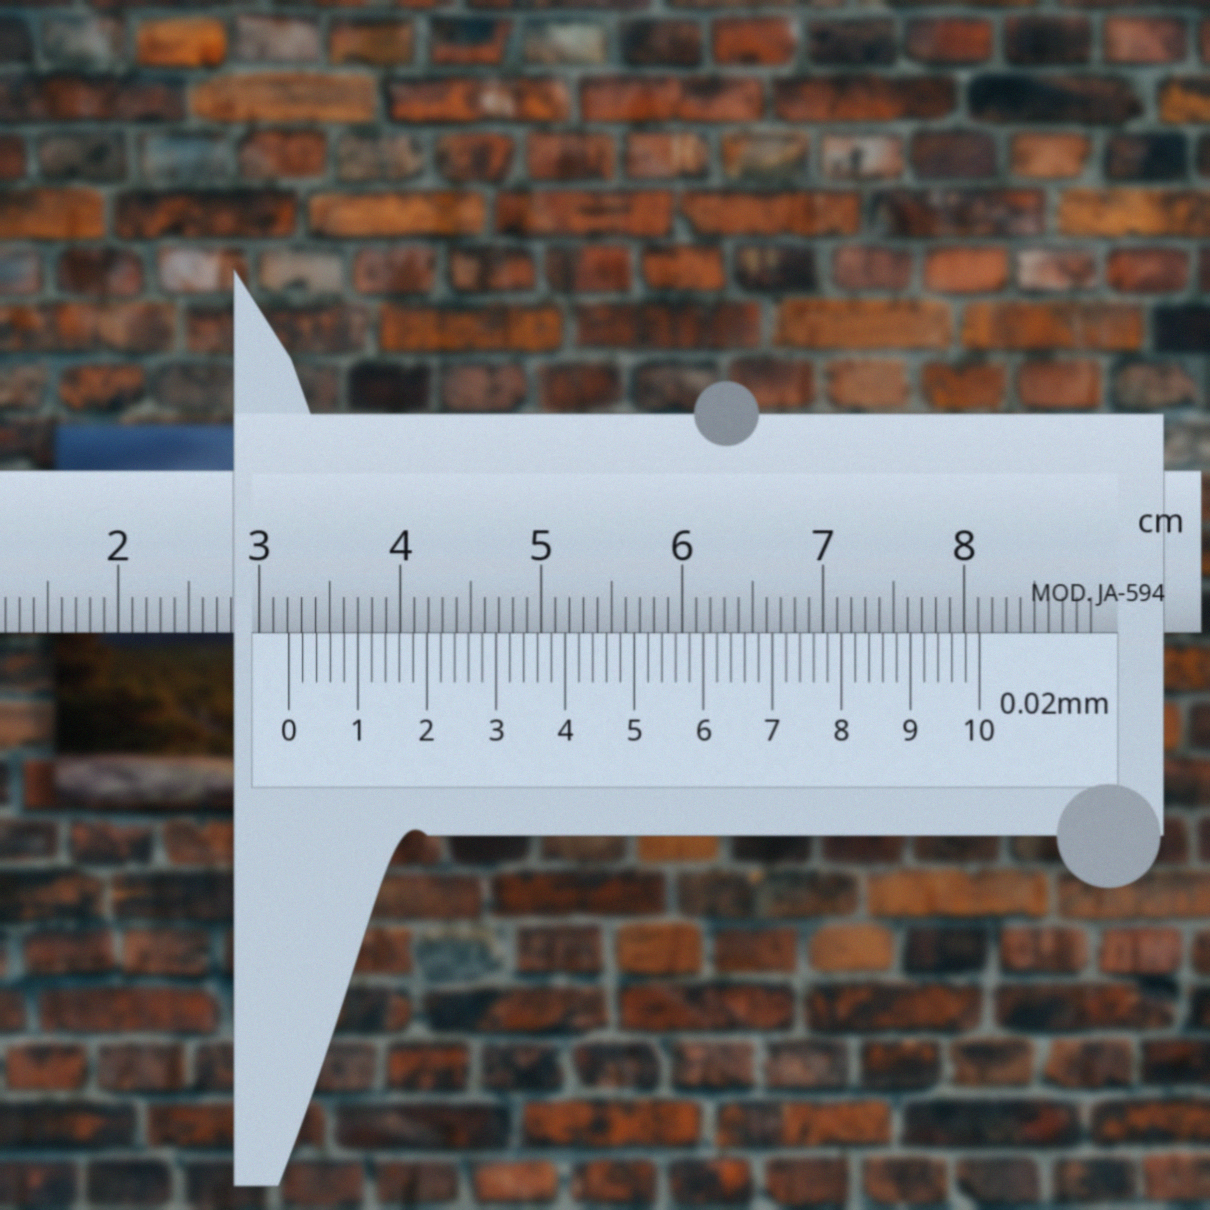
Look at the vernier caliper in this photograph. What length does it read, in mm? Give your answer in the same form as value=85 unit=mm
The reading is value=32.1 unit=mm
